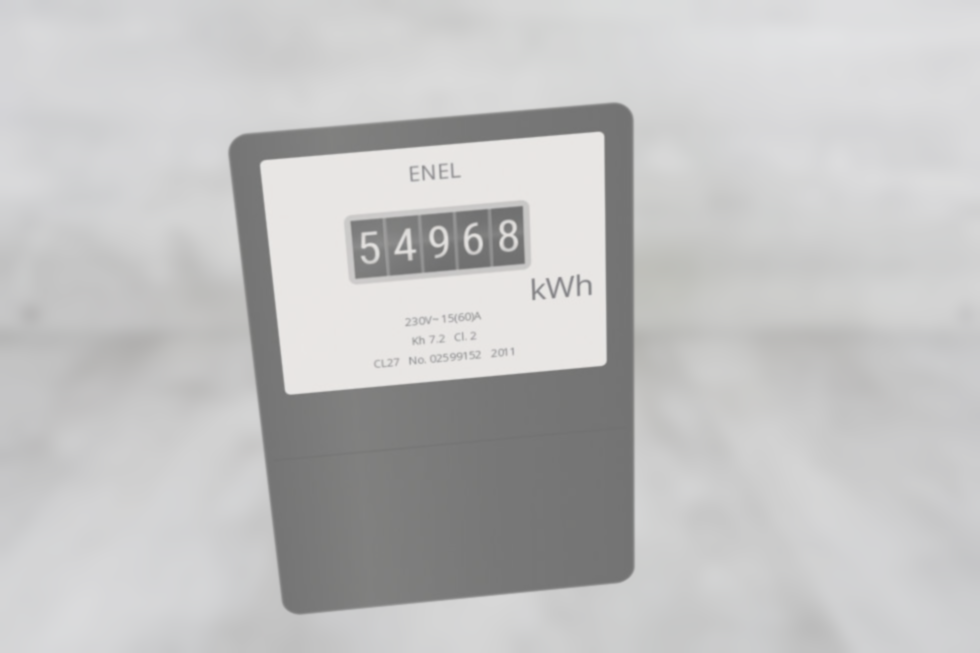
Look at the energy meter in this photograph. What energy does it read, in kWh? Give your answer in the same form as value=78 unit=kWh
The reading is value=54968 unit=kWh
